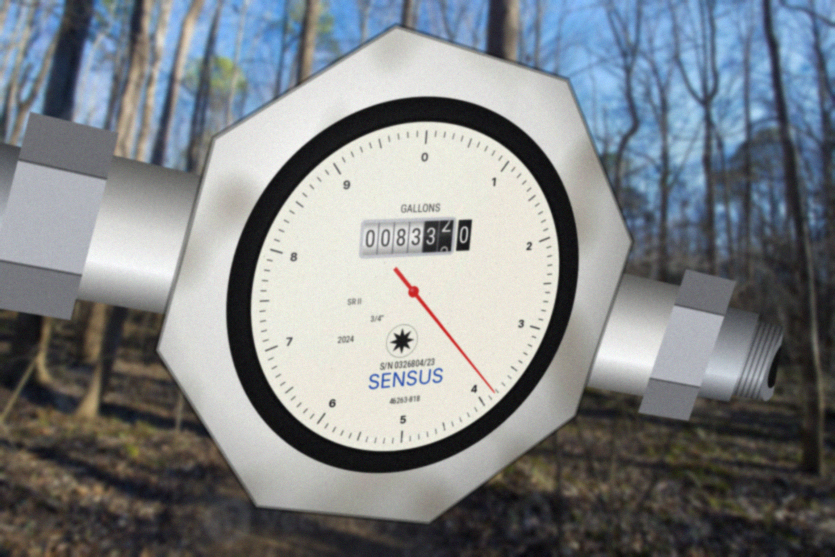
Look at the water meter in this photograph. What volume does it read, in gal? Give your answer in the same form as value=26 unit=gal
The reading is value=83323.8 unit=gal
